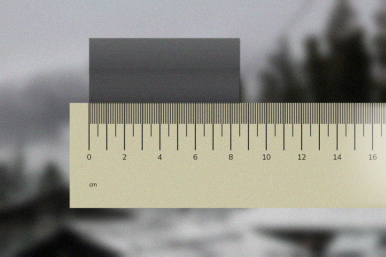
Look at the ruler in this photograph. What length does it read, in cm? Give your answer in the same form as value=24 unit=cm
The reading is value=8.5 unit=cm
